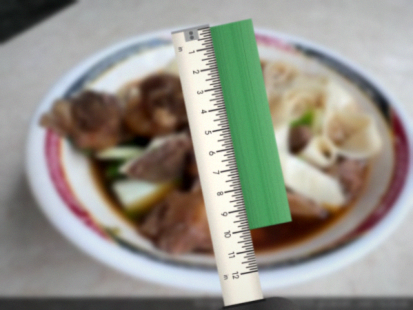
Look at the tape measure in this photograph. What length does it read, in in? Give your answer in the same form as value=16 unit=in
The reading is value=10 unit=in
